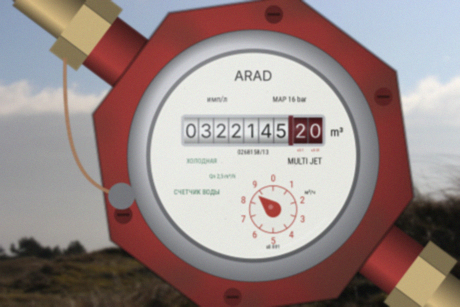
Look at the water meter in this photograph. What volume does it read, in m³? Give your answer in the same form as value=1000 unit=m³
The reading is value=322145.208 unit=m³
